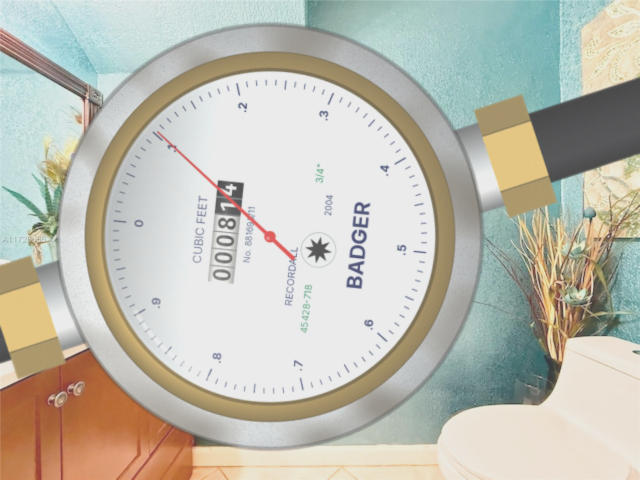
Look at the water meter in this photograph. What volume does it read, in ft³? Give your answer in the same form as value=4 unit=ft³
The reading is value=814.10 unit=ft³
